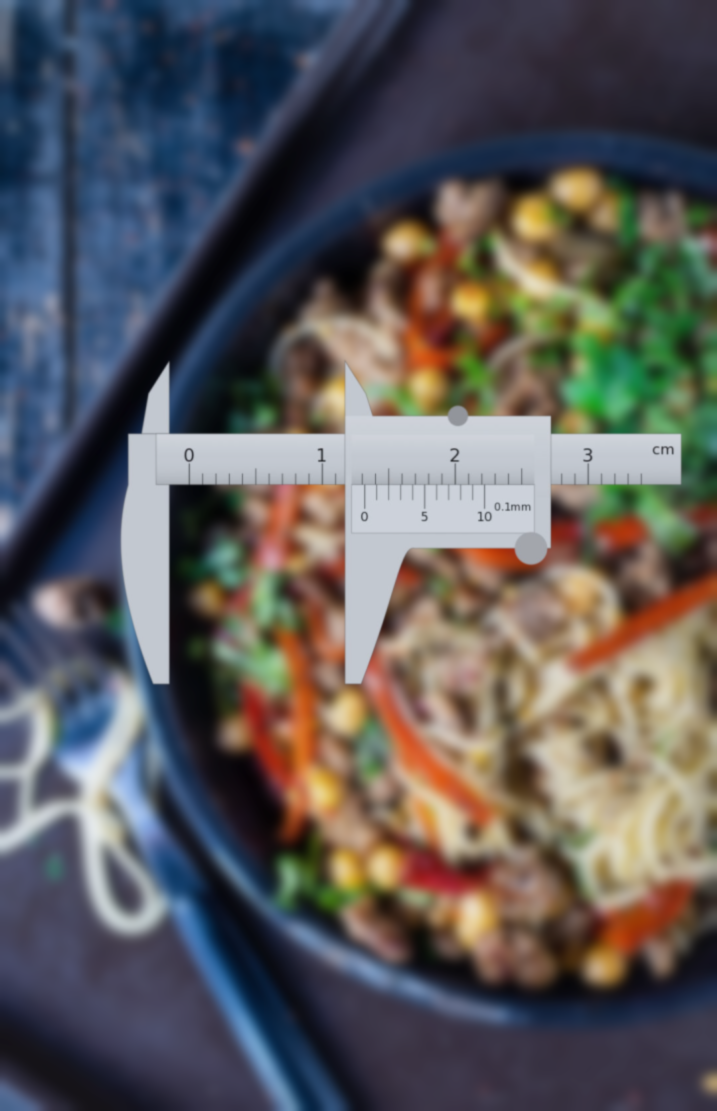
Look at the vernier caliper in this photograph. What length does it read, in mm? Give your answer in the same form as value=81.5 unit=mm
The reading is value=13.2 unit=mm
